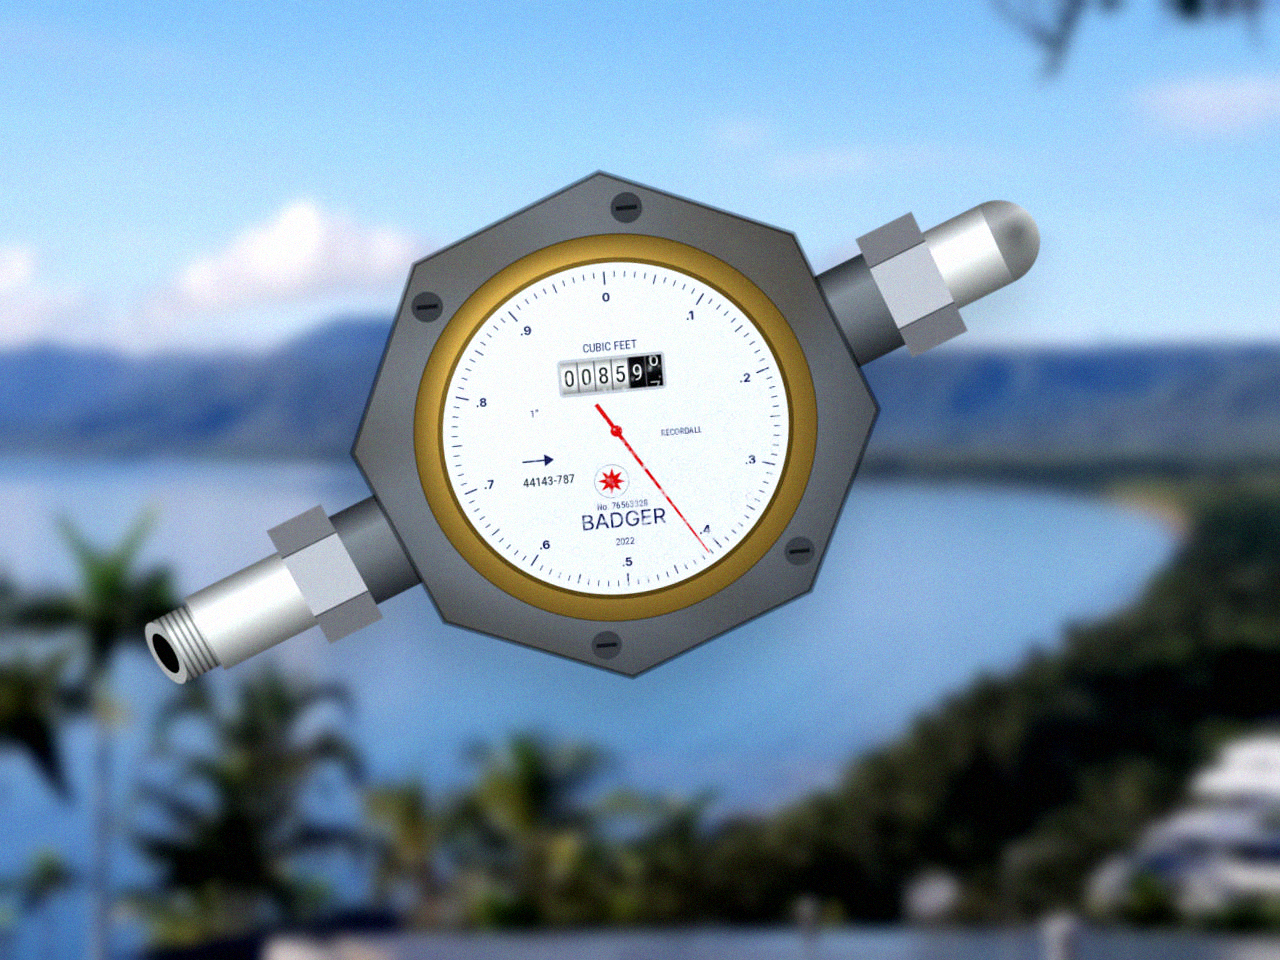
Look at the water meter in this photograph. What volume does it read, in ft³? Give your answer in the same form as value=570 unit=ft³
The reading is value=8596.41 unit=ft³
